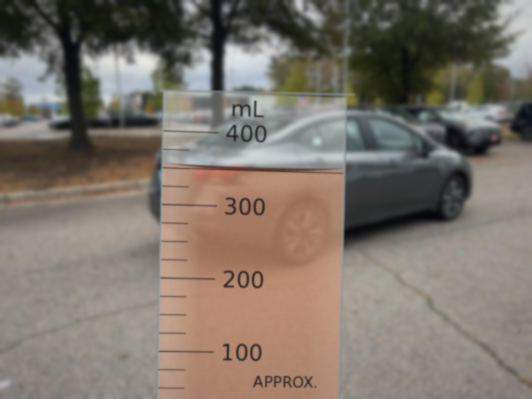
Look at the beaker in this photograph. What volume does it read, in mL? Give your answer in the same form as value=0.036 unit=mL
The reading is value=350 unit=mL
